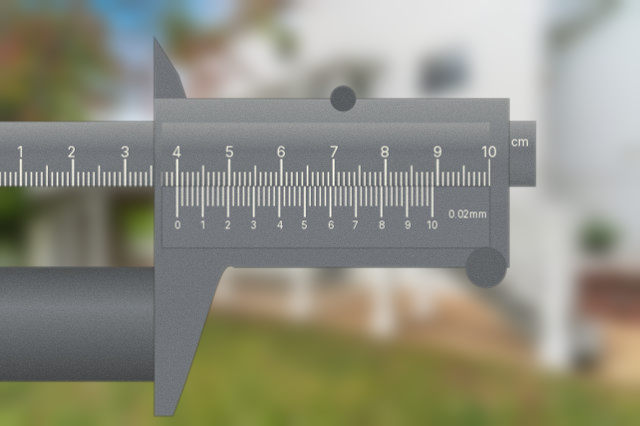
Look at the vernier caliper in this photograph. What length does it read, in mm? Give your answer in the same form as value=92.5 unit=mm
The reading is value=40.0 unit=mm
